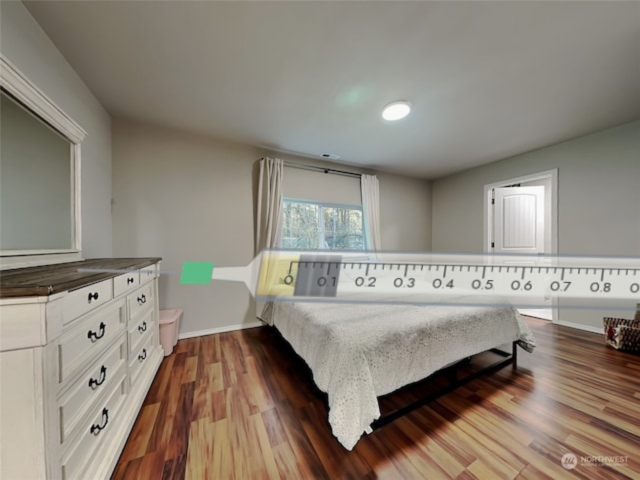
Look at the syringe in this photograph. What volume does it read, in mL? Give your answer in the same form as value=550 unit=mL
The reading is value=0.02 unit=mL
